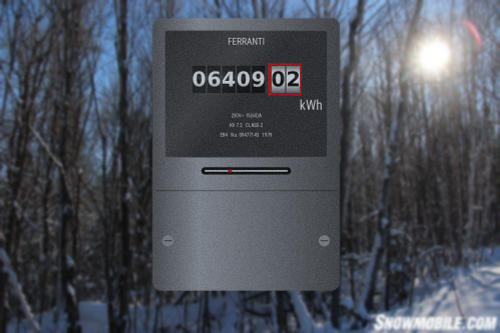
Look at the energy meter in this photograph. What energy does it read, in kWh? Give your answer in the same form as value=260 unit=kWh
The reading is value=6409.02 unit=kWh
